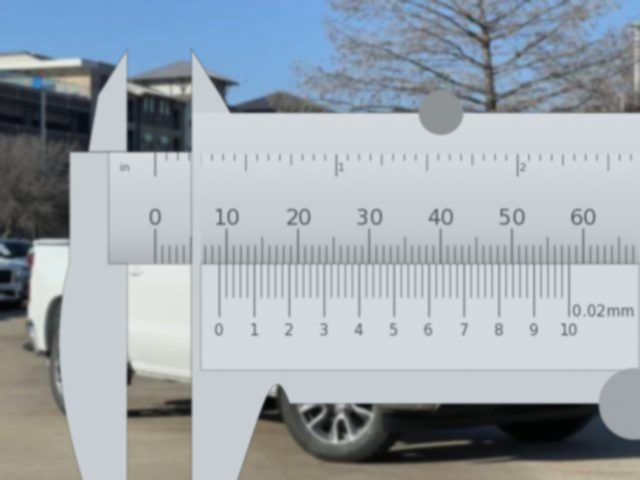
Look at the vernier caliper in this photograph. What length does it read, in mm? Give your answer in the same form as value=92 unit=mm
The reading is value=9.0 unit=mm
